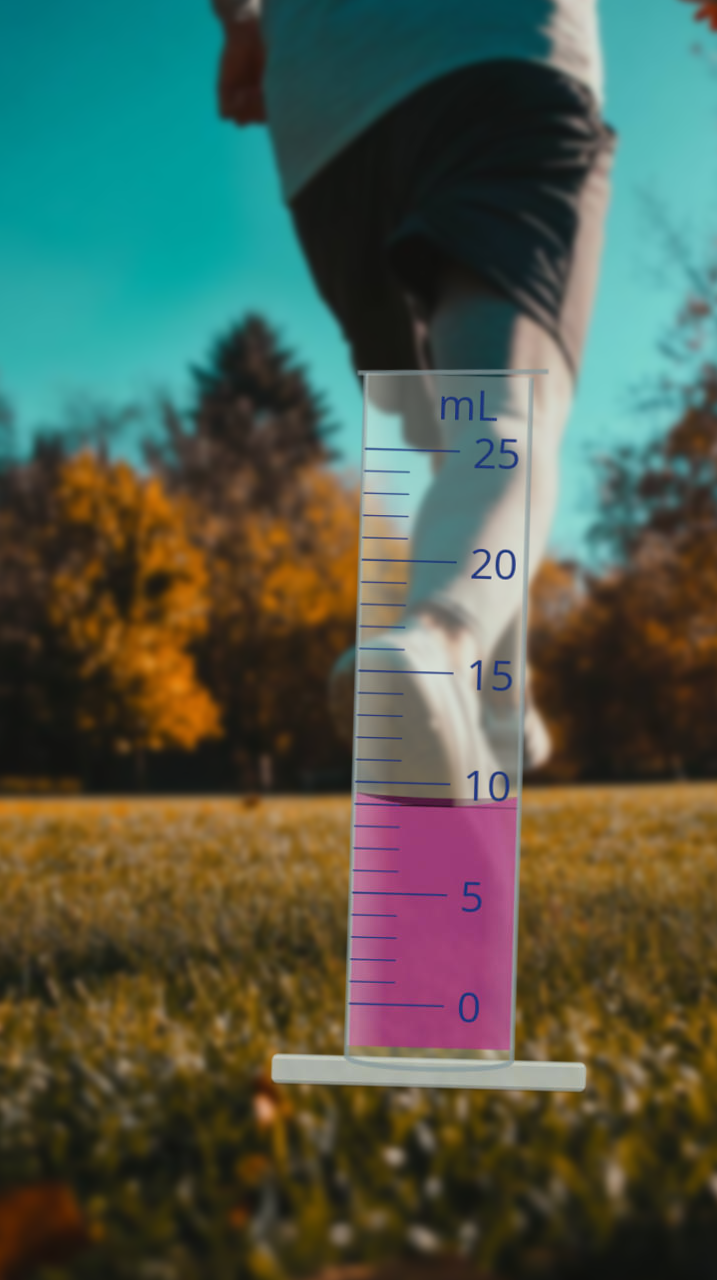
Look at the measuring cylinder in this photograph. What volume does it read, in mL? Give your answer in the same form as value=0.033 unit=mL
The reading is value=9 unit=mL
